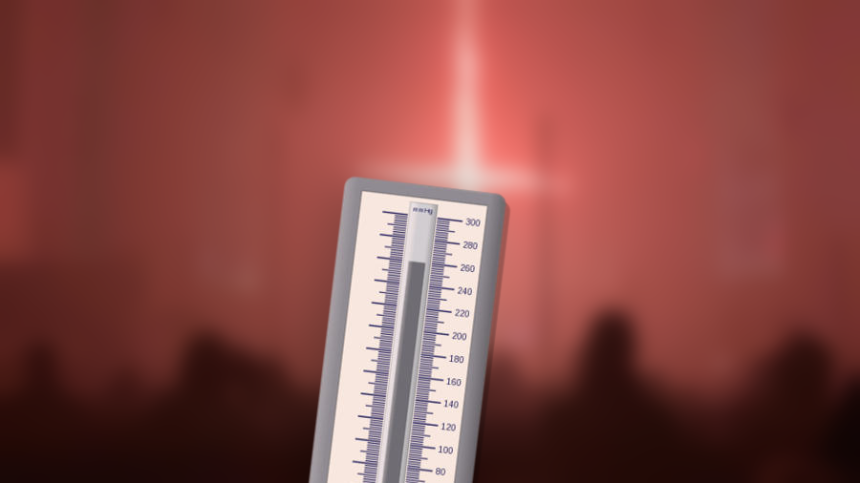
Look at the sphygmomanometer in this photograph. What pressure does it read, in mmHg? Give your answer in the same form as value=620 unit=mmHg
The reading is value=260 unit=mmHg
